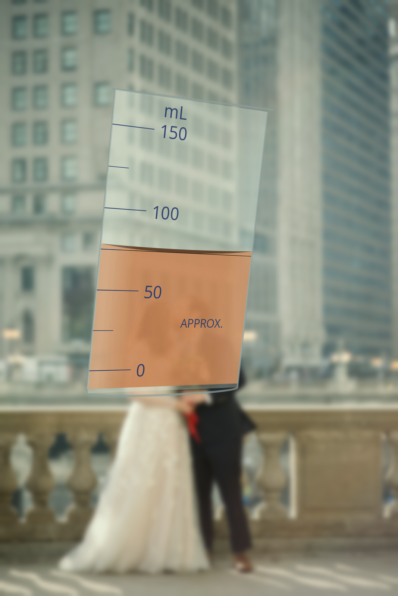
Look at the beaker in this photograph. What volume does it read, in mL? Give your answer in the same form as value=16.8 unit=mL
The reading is value=75 unit=mL
